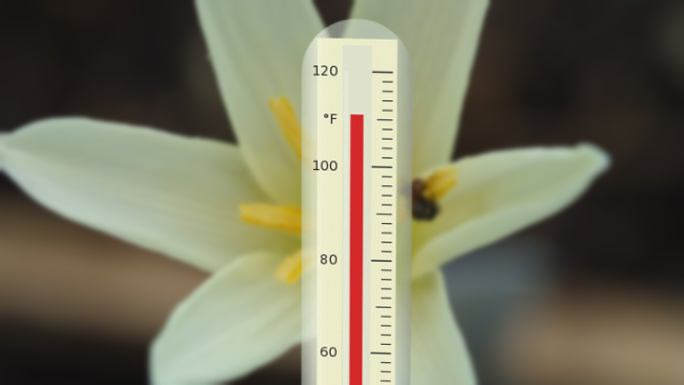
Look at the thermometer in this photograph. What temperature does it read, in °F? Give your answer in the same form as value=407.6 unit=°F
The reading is value=111 unit=°F
